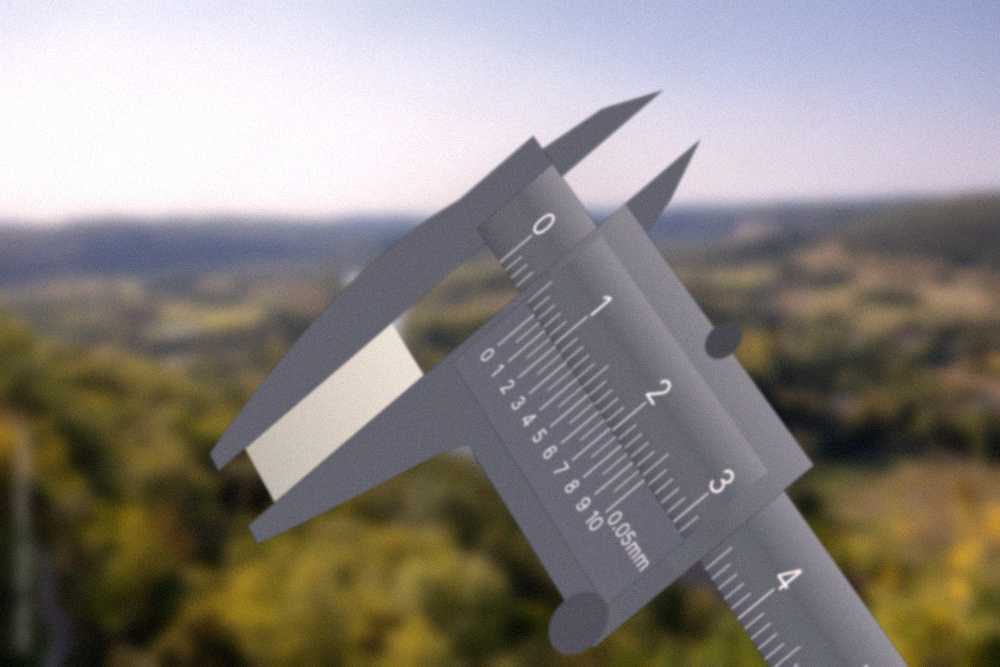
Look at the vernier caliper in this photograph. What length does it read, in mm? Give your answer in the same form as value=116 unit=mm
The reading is value=6.4 unit=mm
